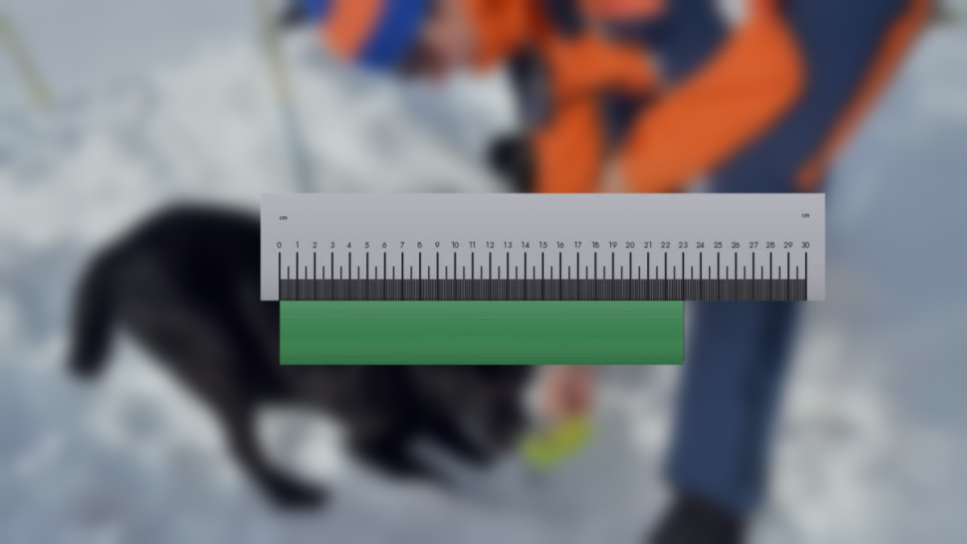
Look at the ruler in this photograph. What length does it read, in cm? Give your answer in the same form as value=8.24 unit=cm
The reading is value=23 unit=cm
